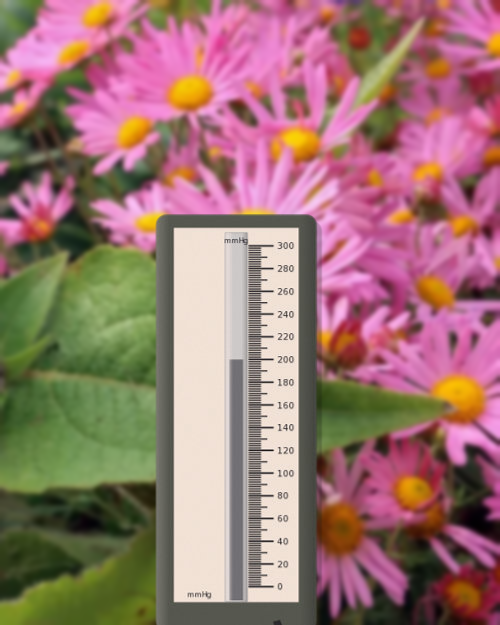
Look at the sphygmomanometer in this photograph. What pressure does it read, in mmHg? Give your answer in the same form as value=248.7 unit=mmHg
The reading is value=200 unit=mmHg
